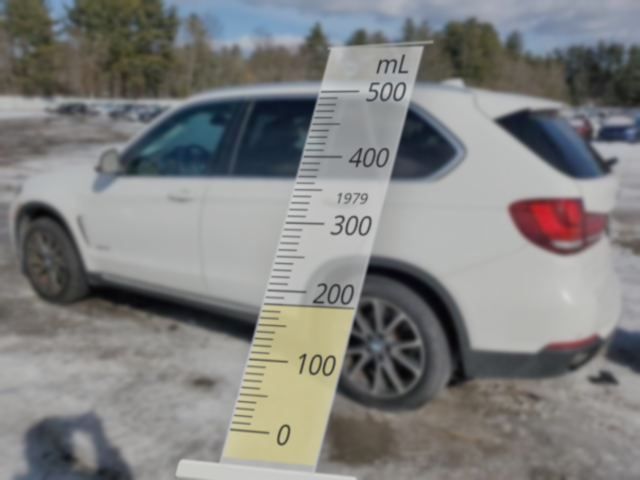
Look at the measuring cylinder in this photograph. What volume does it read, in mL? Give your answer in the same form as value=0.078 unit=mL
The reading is value=180 unit=mL
